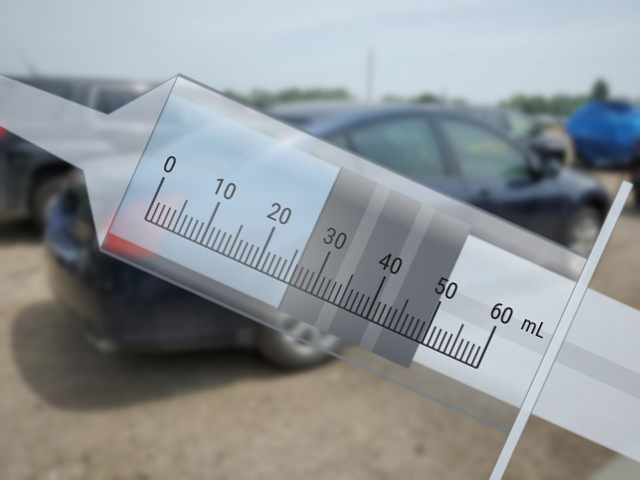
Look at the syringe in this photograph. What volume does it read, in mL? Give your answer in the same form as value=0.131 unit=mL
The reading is value=26 unit=mL
